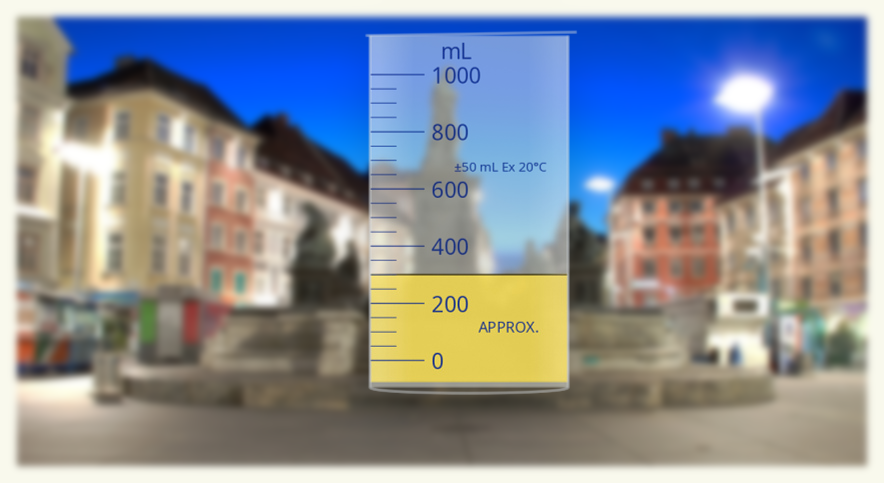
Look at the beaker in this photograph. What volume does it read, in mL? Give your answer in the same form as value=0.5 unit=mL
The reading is value=300 unit=mL
